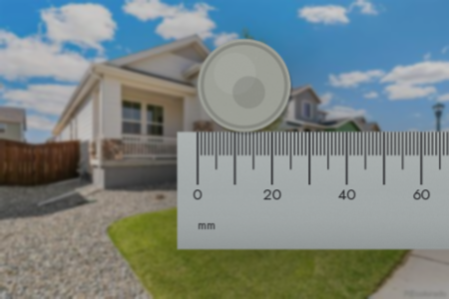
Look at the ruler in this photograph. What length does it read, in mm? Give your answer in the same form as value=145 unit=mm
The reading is value=25 unit=mm
